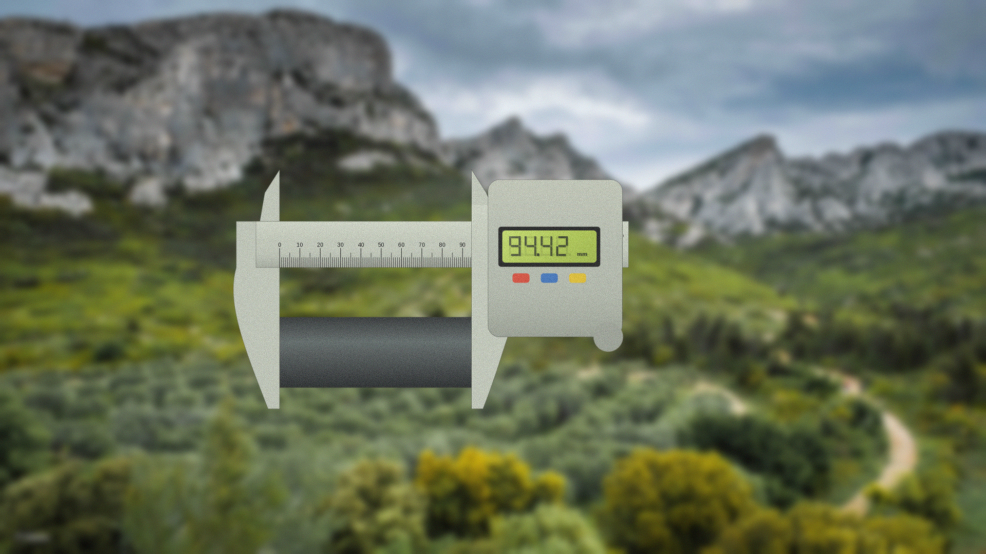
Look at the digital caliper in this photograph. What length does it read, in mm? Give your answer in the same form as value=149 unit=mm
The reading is value=94.42 unit=mm
